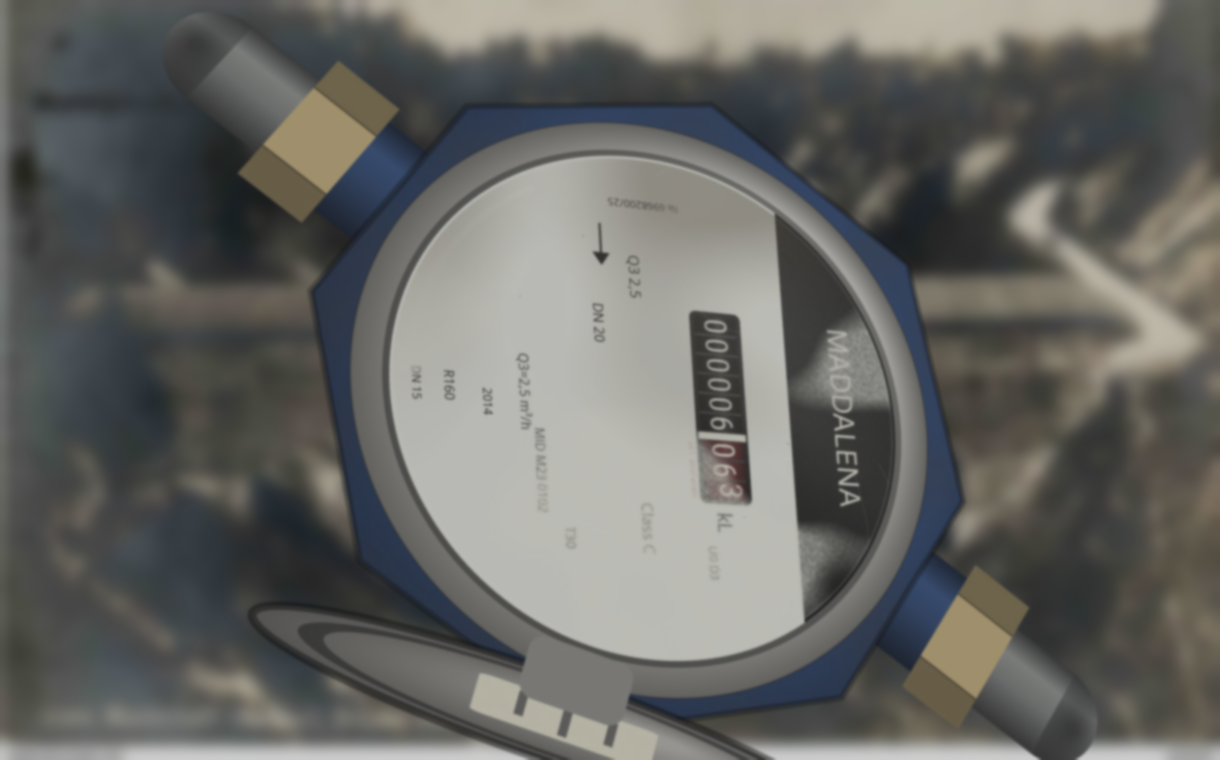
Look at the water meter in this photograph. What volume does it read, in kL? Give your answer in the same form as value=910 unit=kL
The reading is value=6.063 unit=kL
